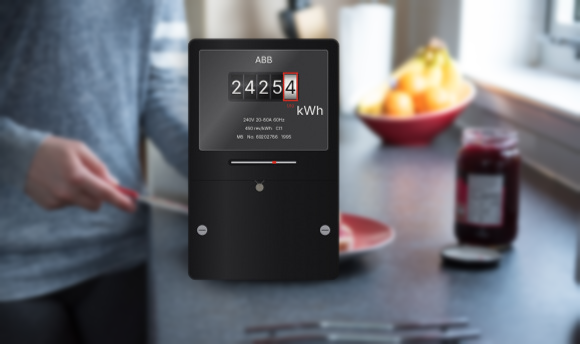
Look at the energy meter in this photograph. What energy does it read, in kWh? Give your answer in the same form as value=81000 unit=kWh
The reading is value=2425.4 unit=kWh
